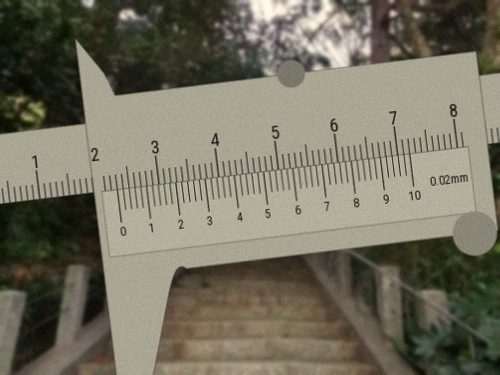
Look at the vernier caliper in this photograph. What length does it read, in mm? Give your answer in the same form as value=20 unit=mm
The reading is value=23.0 unit=mm
